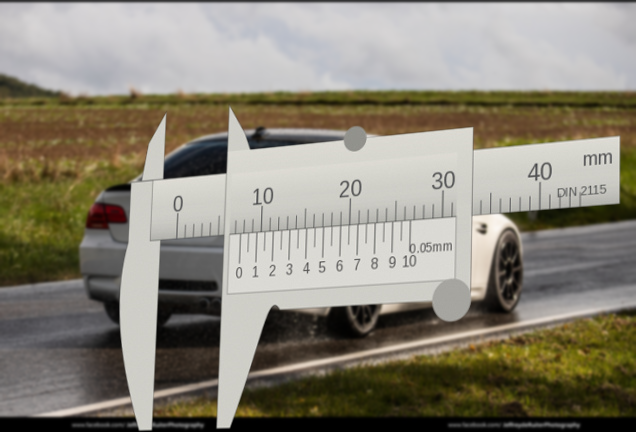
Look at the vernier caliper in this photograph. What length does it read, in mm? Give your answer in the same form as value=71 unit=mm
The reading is value=7.6 unit=mm
